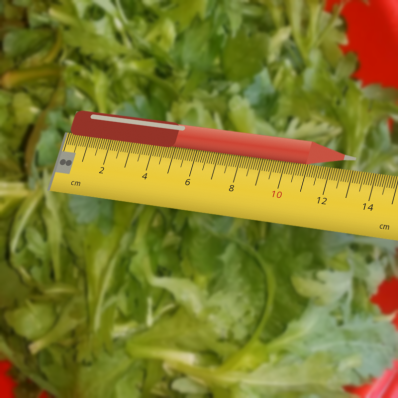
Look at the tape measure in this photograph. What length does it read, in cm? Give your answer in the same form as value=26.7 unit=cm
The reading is value=13 unit=cm
